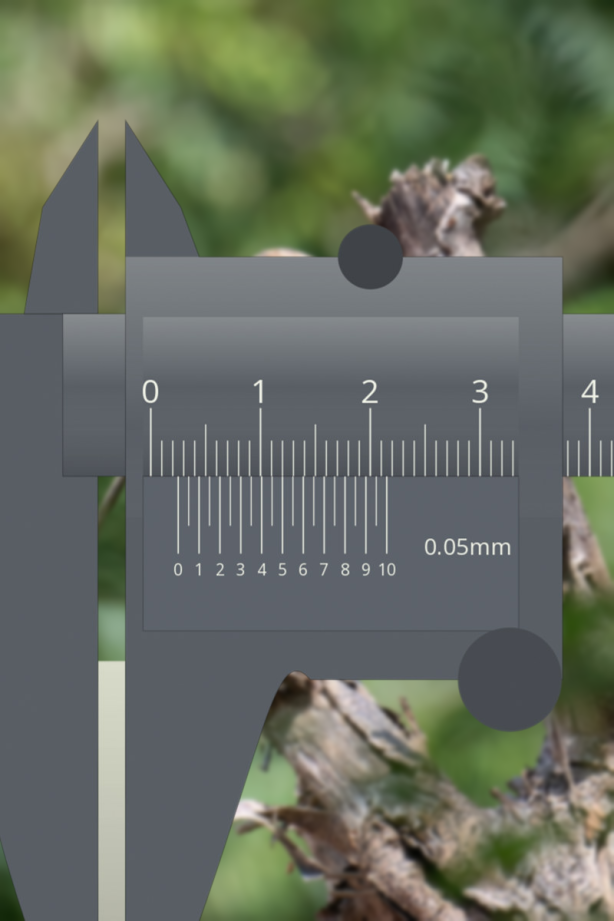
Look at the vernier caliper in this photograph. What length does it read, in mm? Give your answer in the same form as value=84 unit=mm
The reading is value=2.5 unit=mm
